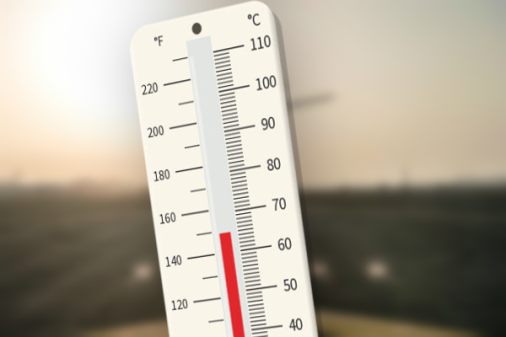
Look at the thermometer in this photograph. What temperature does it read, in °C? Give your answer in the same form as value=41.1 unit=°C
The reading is value=65 unit=°C
